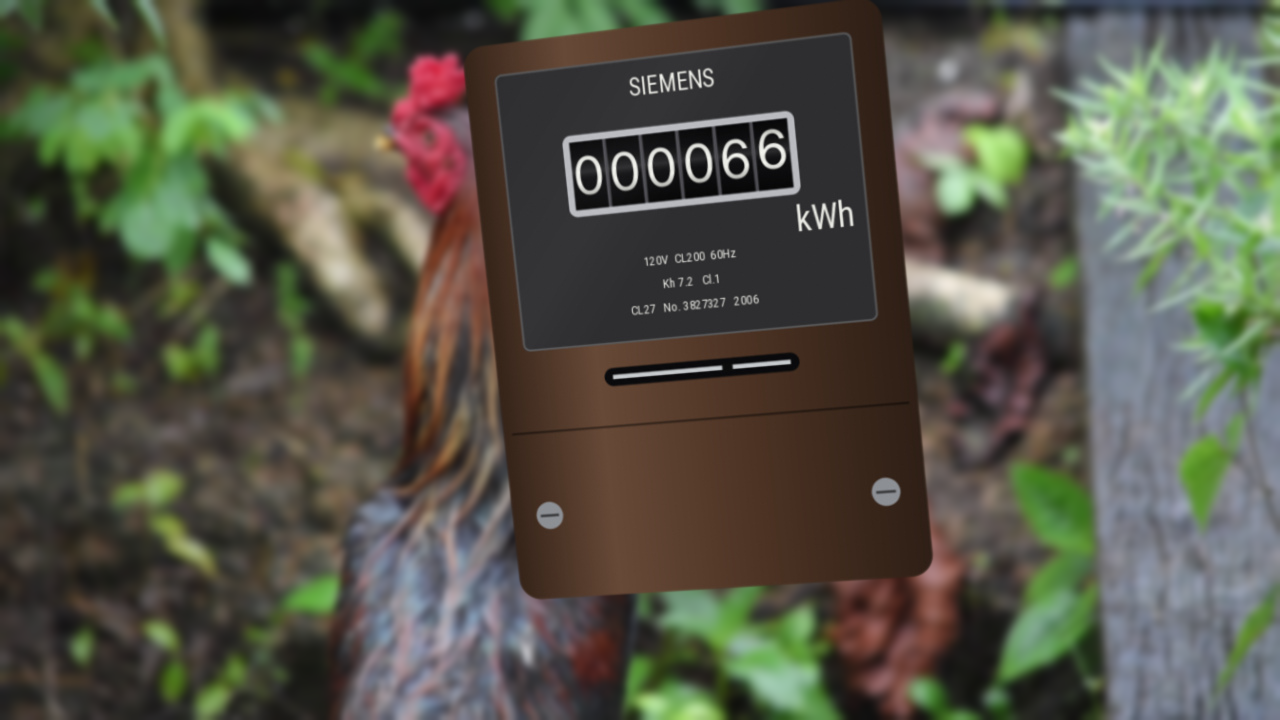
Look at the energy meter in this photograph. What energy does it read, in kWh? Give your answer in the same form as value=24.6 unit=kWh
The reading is value=66 unit=kWh
